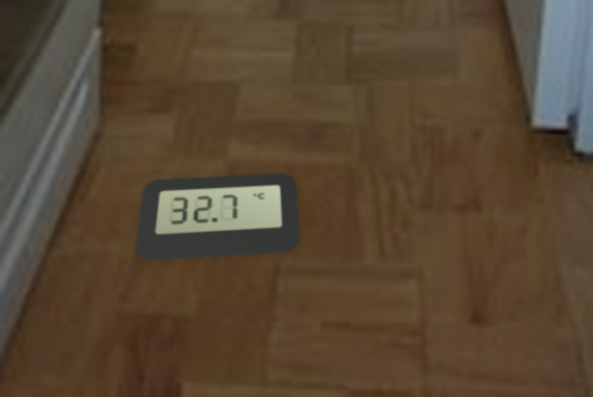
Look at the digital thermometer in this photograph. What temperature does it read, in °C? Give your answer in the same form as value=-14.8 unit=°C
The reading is value=32.7 unit=°C
